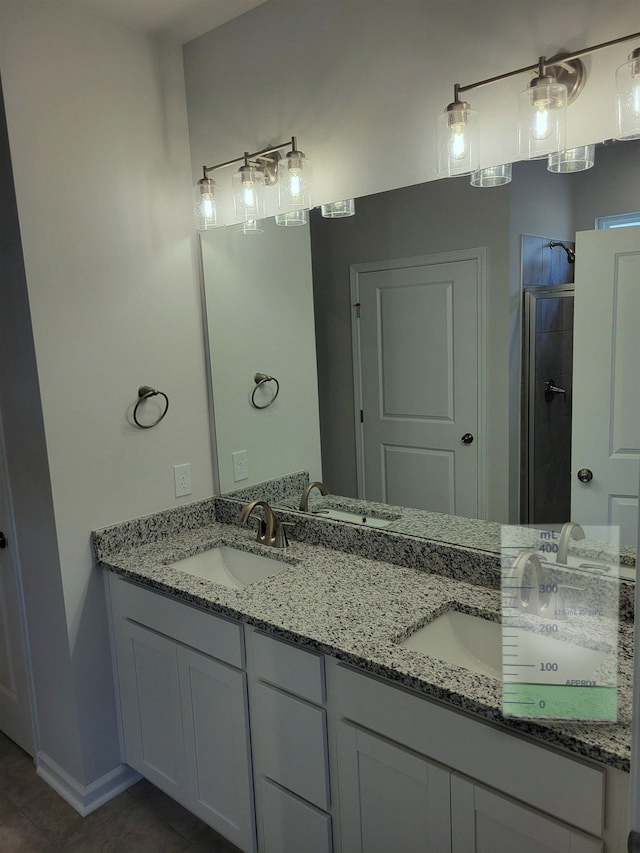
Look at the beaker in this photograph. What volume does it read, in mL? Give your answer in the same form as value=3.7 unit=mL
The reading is value=50 unit=mL
